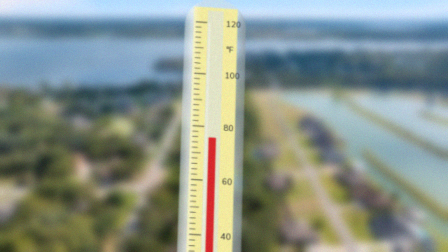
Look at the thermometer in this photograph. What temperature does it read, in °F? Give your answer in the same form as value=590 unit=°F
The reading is value=76 unit=°F
